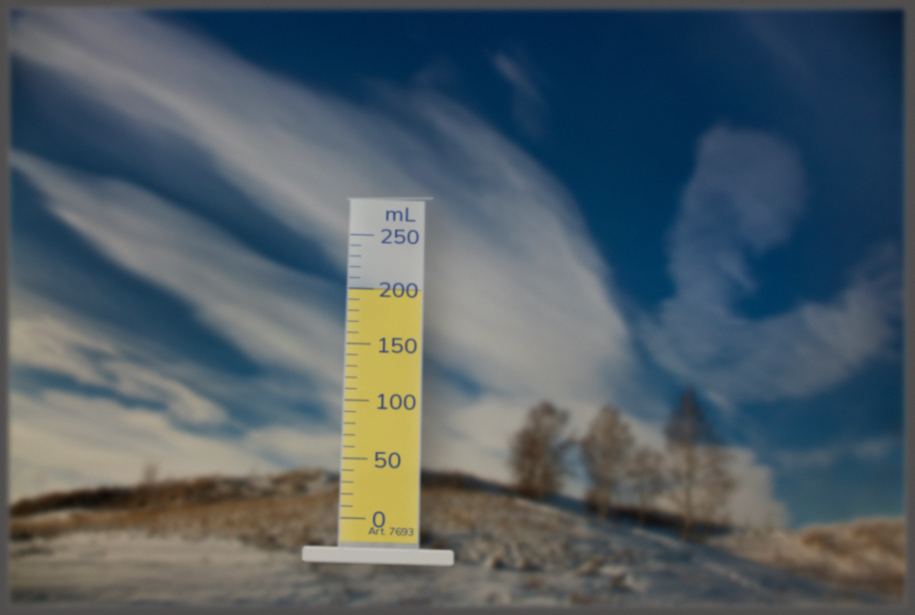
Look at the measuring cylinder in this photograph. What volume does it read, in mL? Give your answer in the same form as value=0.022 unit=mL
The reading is value=200 unit=mL
